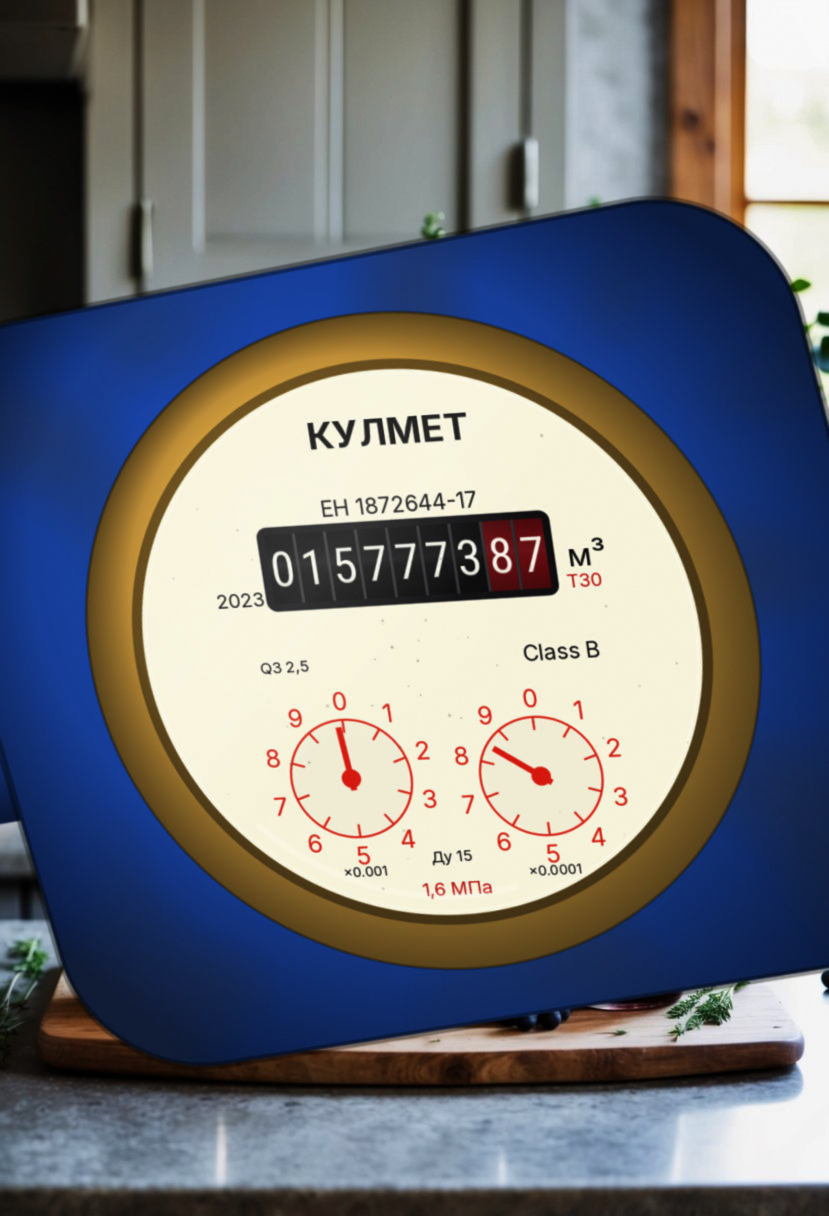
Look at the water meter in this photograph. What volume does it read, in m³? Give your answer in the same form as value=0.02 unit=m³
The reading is value=157773.8698 unit=m³
